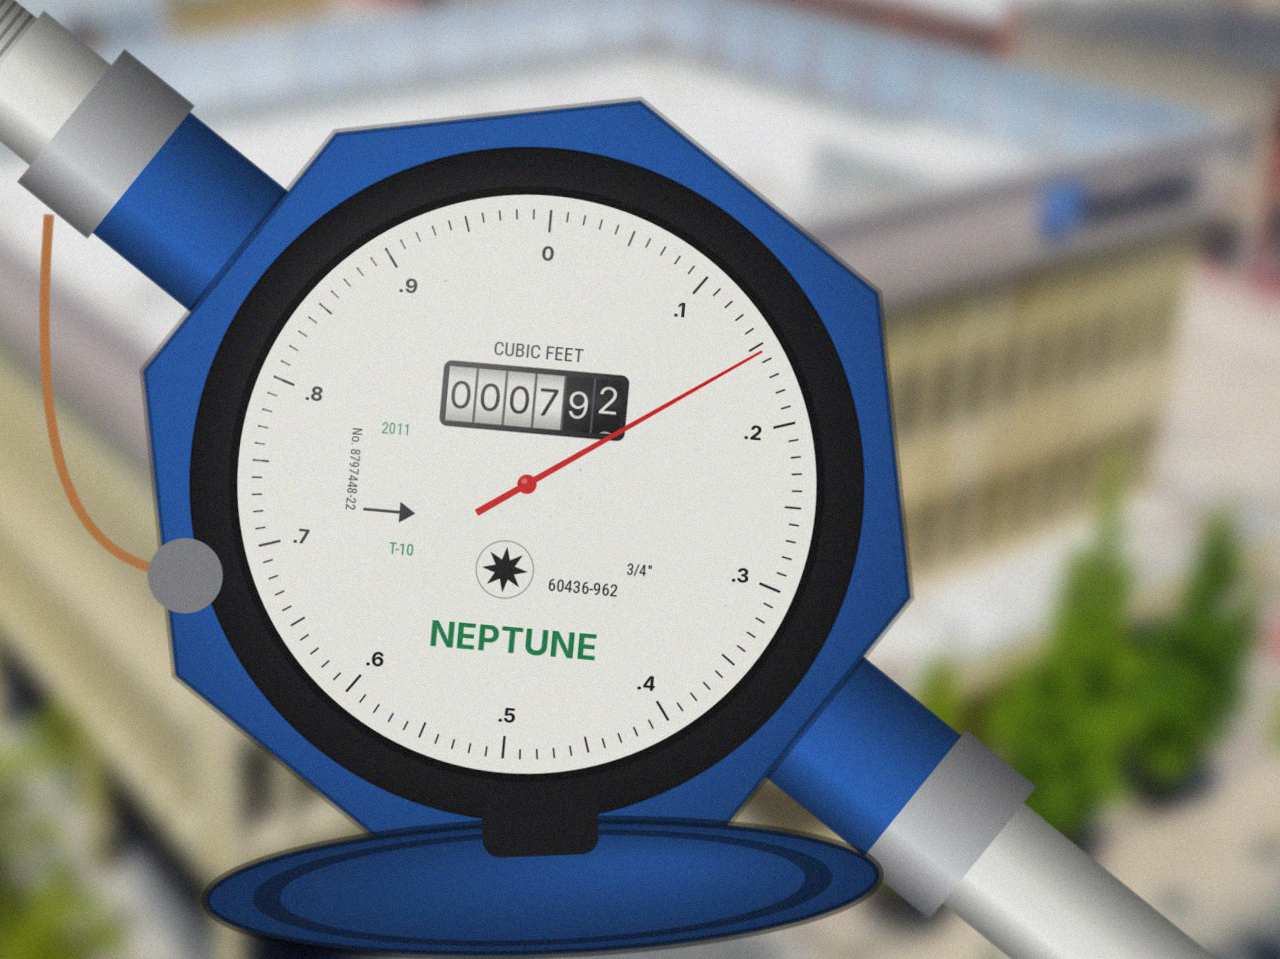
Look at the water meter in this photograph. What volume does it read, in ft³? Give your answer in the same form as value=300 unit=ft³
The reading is value=792.15 unit=ft³
